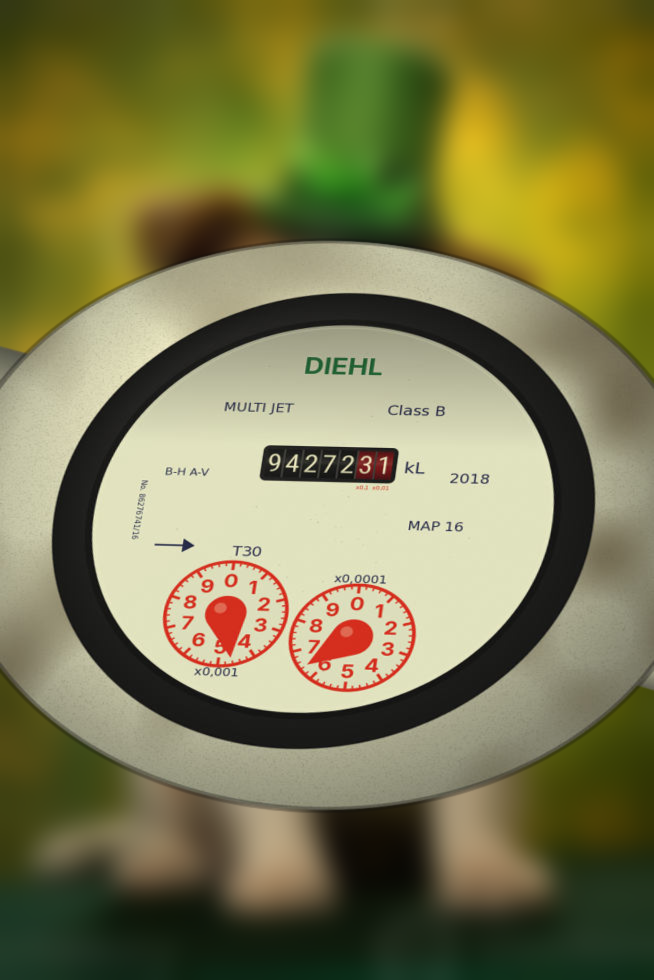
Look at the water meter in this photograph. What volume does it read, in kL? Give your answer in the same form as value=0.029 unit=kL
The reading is value=94272.3146 unit=kL
